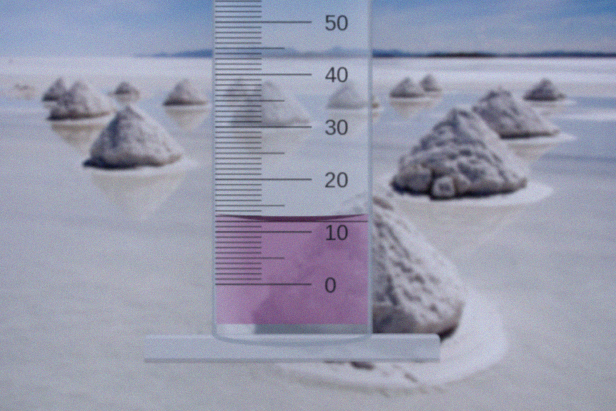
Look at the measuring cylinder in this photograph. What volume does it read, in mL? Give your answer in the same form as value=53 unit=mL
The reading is value=12 unit=mL
